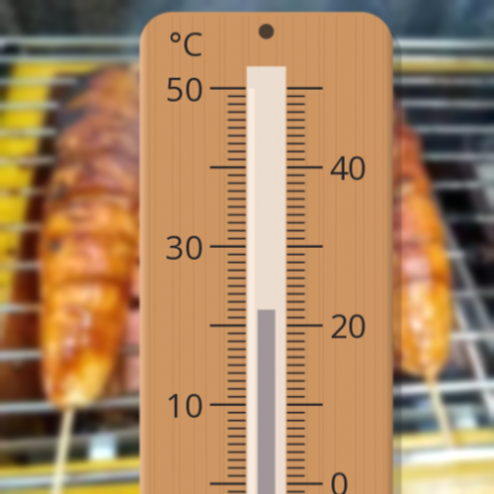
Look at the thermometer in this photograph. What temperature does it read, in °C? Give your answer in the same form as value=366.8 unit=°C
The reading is value=22 unit=°C
